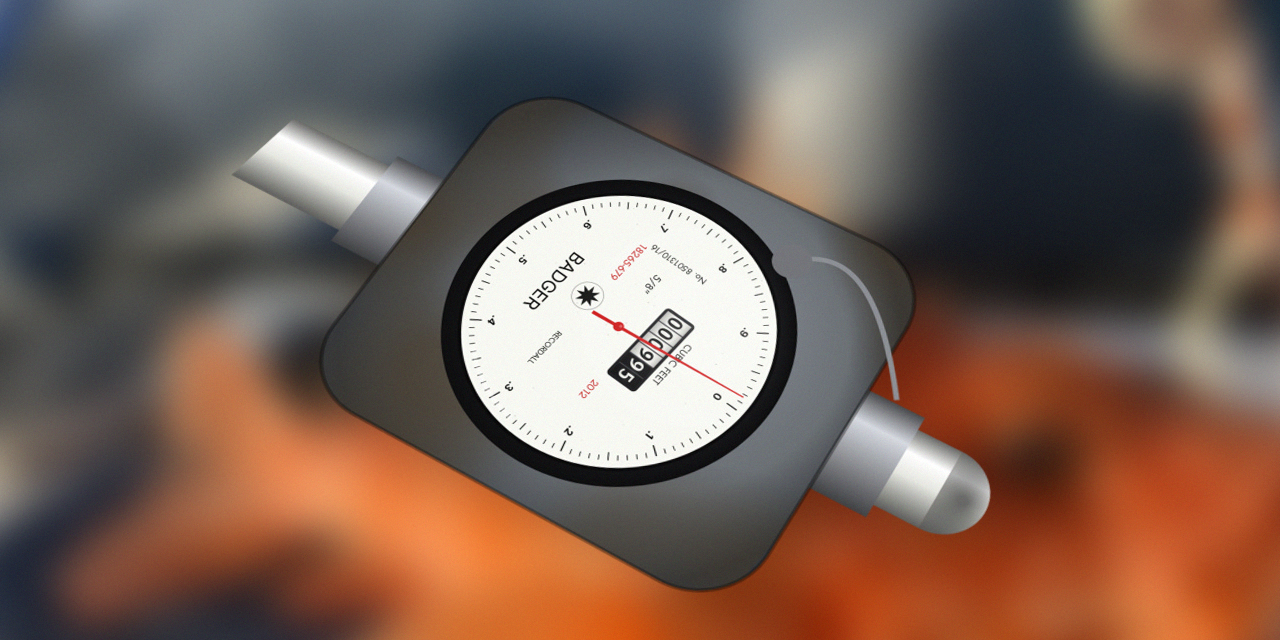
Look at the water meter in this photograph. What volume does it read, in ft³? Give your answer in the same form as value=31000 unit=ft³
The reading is value=994.98 unit=ft³
